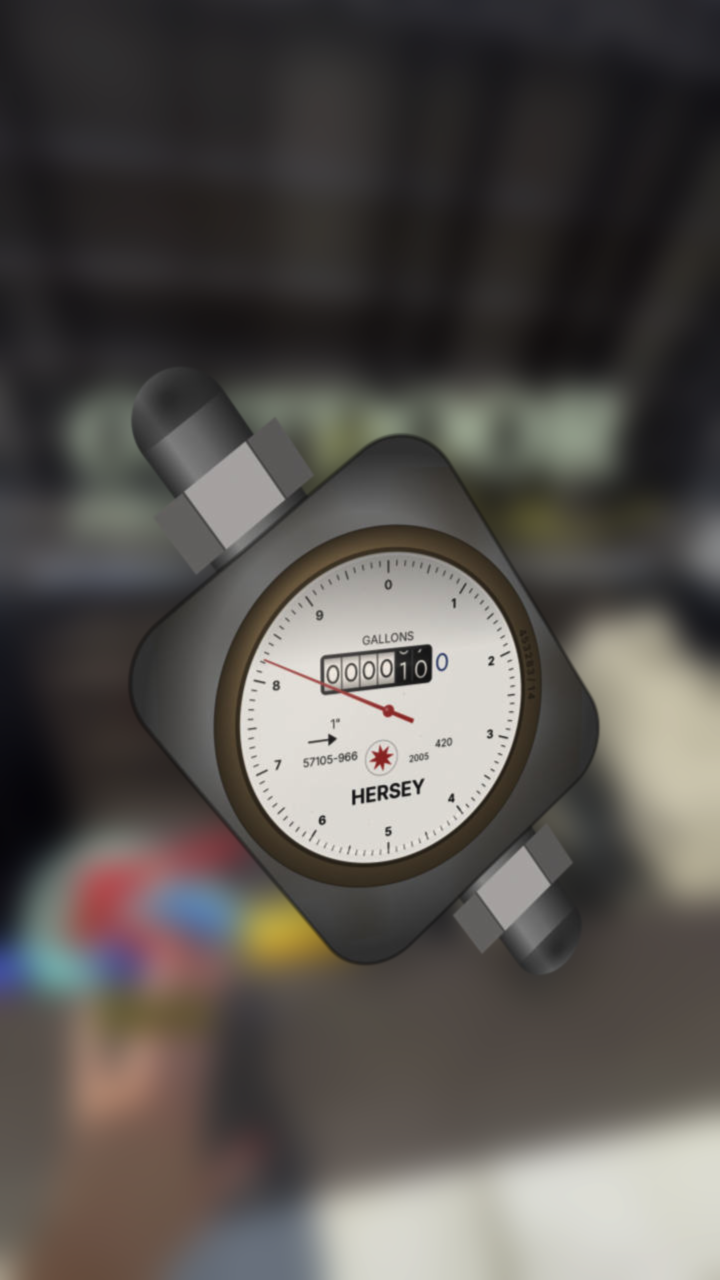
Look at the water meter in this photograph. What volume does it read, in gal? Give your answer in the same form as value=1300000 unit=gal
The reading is value=98.2 unit=gal
